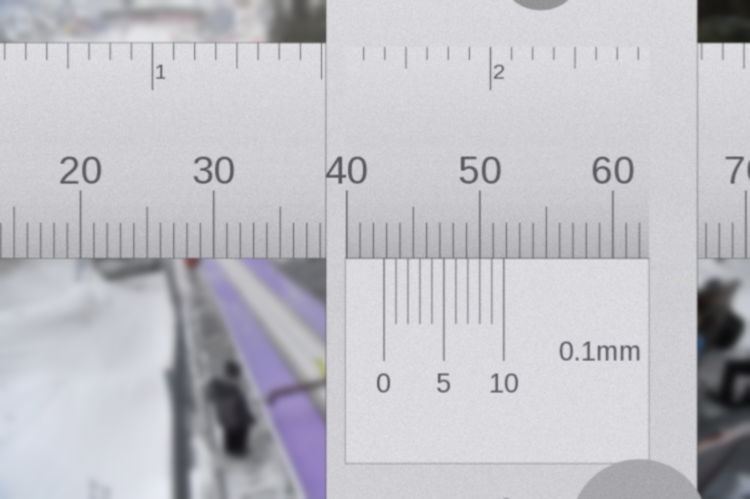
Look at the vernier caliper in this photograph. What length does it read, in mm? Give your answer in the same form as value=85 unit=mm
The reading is value=42.8 unit=mm
